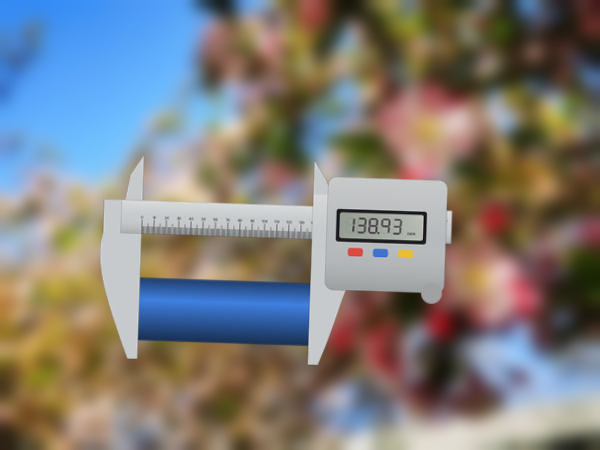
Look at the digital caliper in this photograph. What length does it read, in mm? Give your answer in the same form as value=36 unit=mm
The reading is value=138.93 unit=mm
